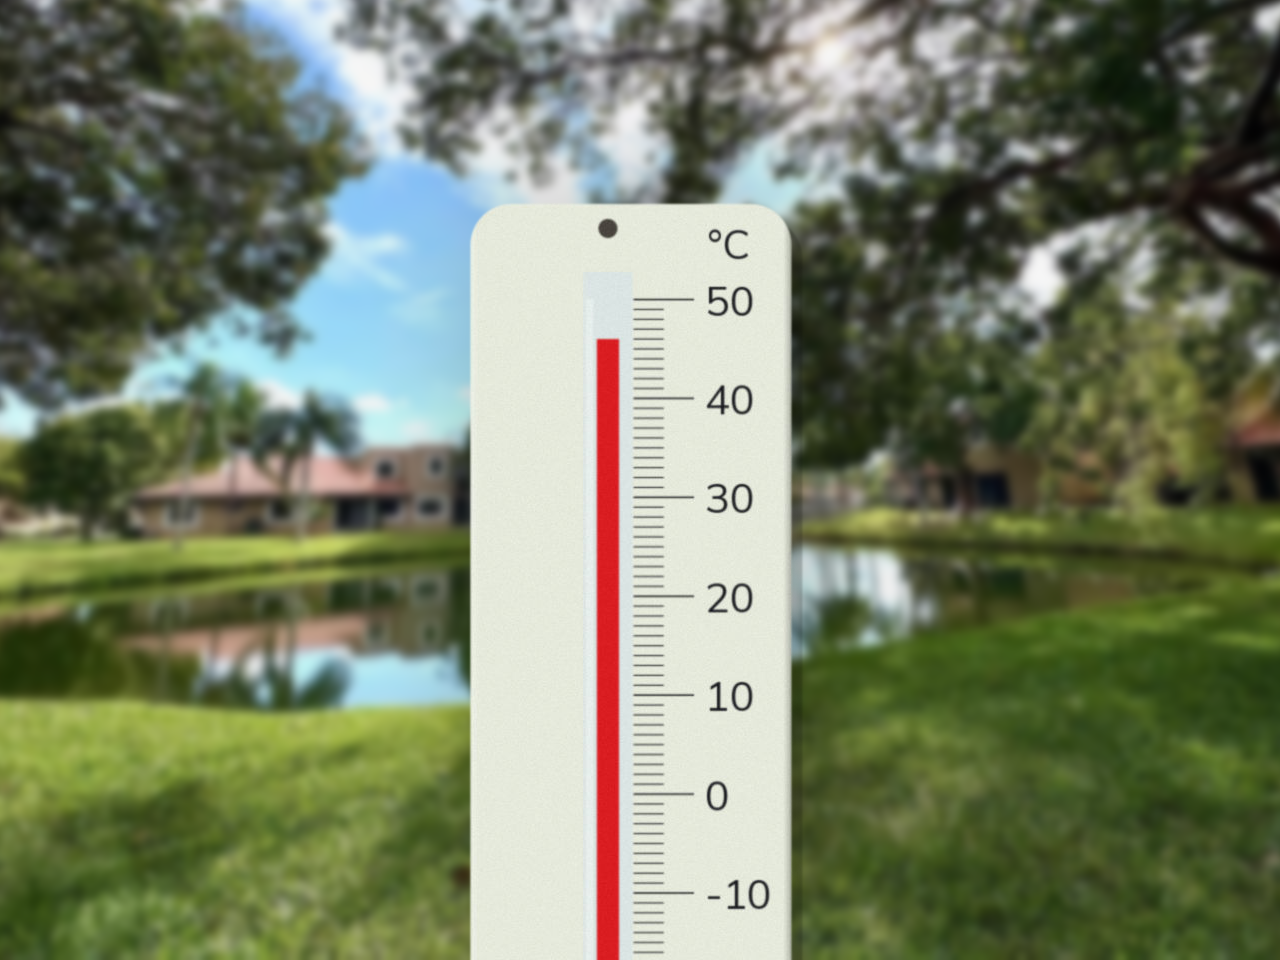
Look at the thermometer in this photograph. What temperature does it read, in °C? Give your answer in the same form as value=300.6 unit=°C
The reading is value=46 unit=°C
